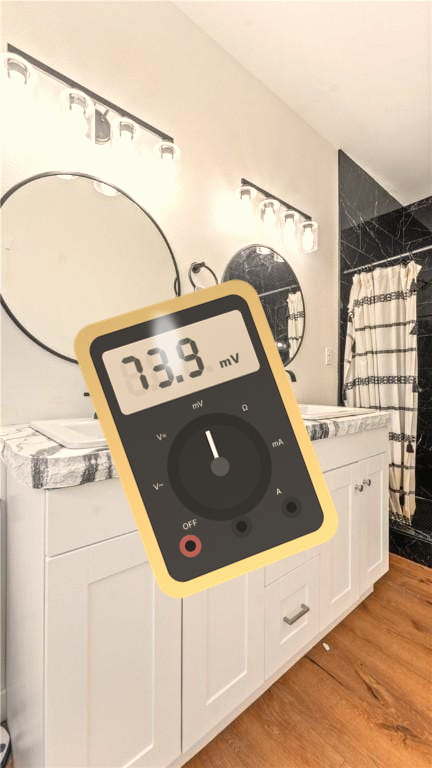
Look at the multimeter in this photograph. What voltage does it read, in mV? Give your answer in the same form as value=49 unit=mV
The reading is value=73.9 unit=mV
